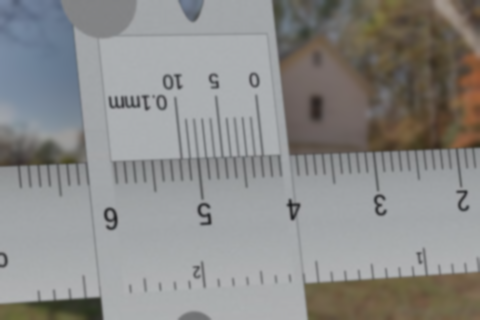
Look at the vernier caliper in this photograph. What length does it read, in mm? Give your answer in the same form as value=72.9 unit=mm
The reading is value=42.8 unit=mm
